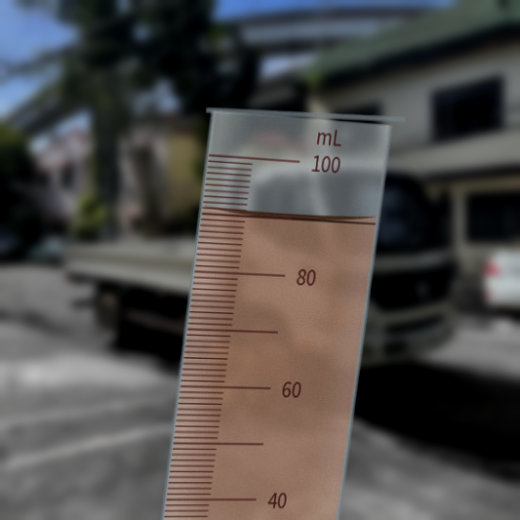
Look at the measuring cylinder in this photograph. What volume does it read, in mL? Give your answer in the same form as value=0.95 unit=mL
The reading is value=90 unit=mL
